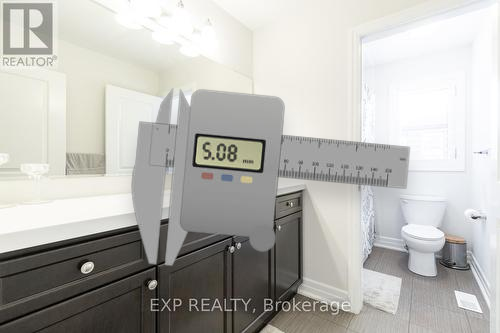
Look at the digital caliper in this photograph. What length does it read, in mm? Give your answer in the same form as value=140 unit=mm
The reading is value=5.08 unit=mm
